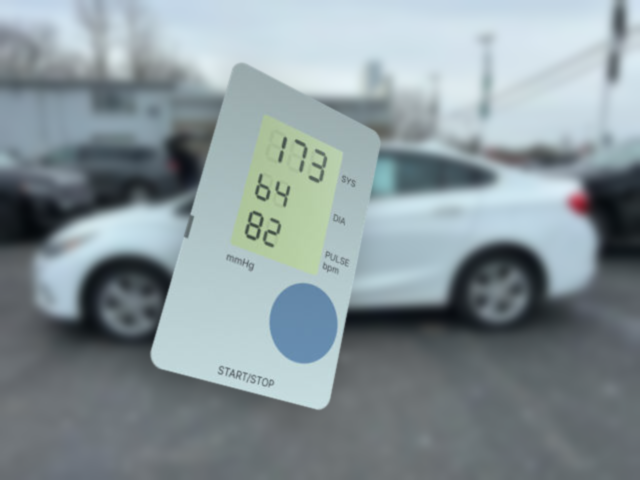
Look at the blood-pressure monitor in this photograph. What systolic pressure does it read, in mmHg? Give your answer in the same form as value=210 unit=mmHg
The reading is value=173 unit=mmHg
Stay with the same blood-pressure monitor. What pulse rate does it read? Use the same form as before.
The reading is value=82 unit=bpm
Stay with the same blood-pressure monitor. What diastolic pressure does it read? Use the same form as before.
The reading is value=64 unit=mmHg
